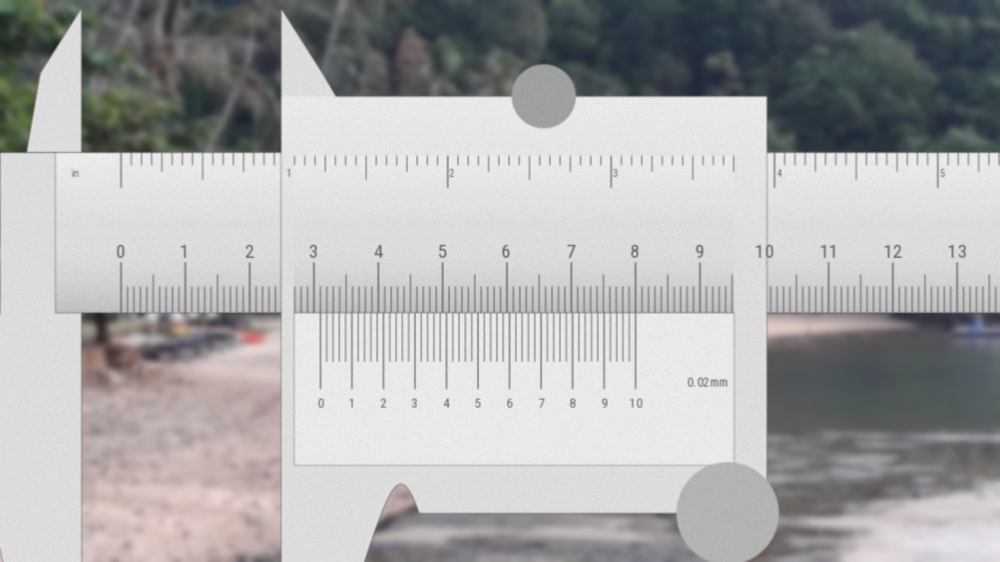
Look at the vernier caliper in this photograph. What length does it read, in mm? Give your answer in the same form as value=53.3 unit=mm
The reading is value=31.0 unit=mm
